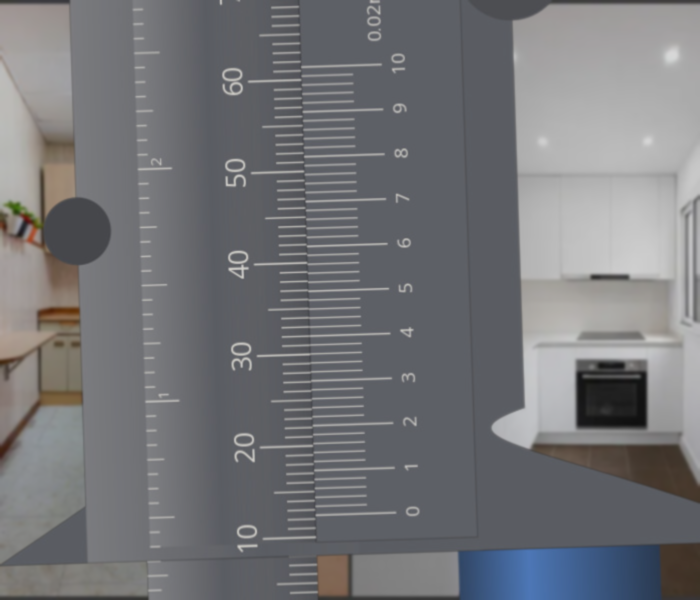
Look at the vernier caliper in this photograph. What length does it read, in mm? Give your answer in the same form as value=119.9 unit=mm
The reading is value=12.4 unit=mm
